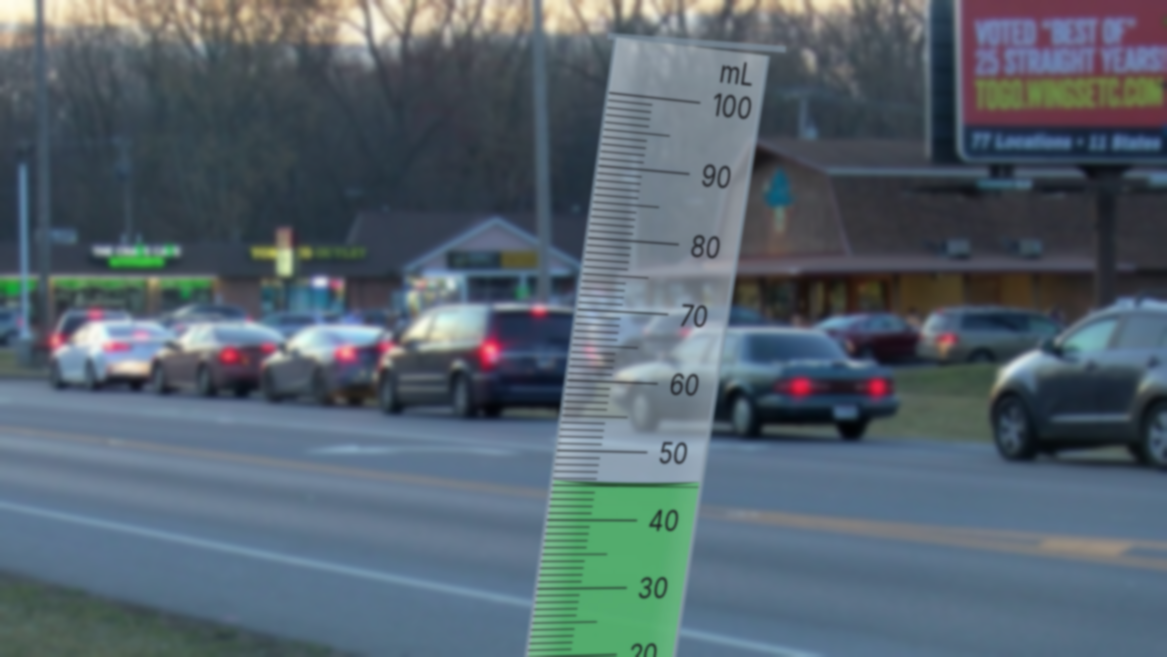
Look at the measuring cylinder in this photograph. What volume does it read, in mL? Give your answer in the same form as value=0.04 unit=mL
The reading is value=45 unit=mL
